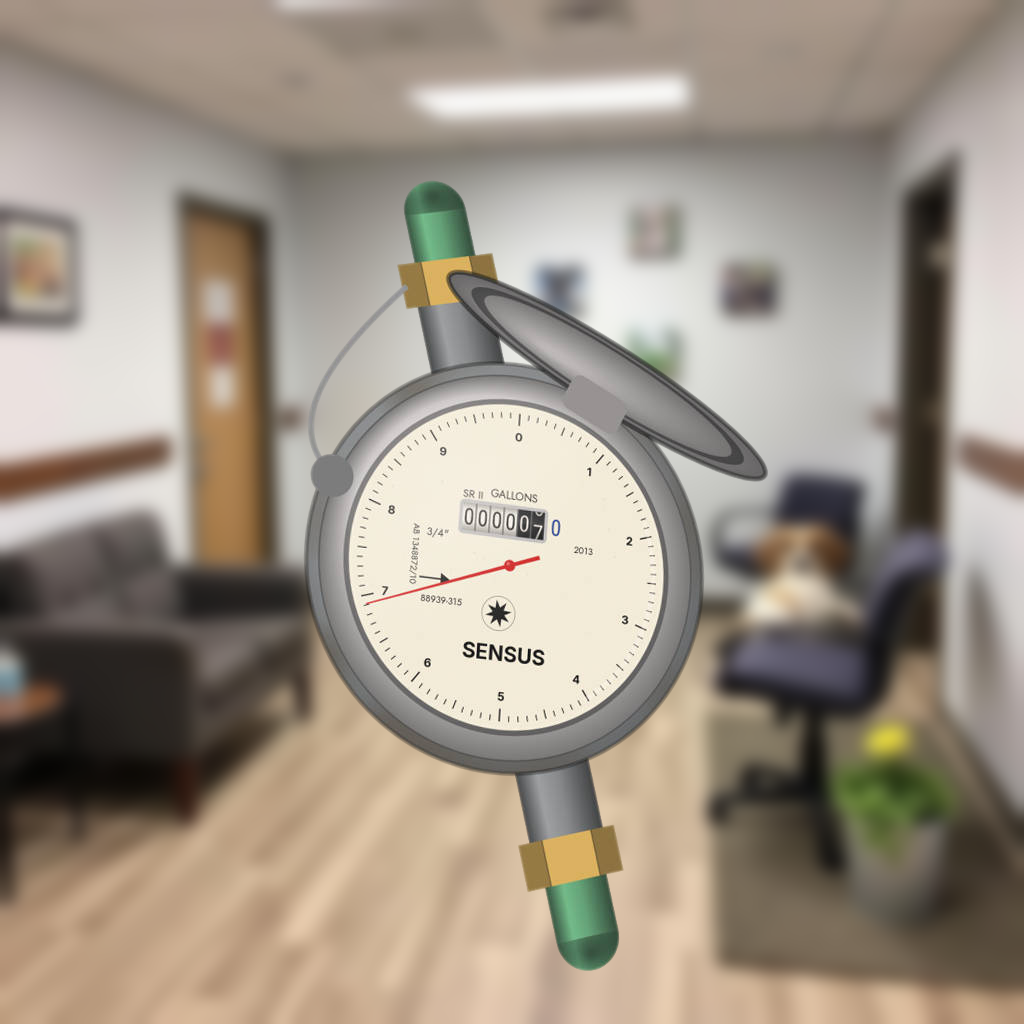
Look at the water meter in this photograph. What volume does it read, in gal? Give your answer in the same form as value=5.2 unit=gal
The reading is value=66.9 unit=gal
